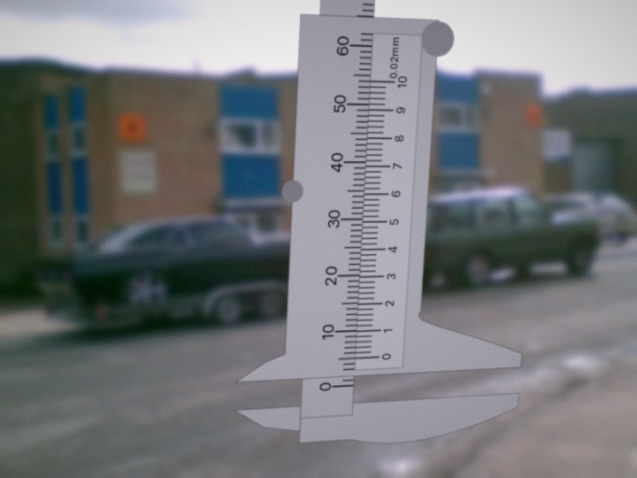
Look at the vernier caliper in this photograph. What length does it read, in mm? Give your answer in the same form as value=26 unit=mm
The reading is value=5.0 unit=mm
